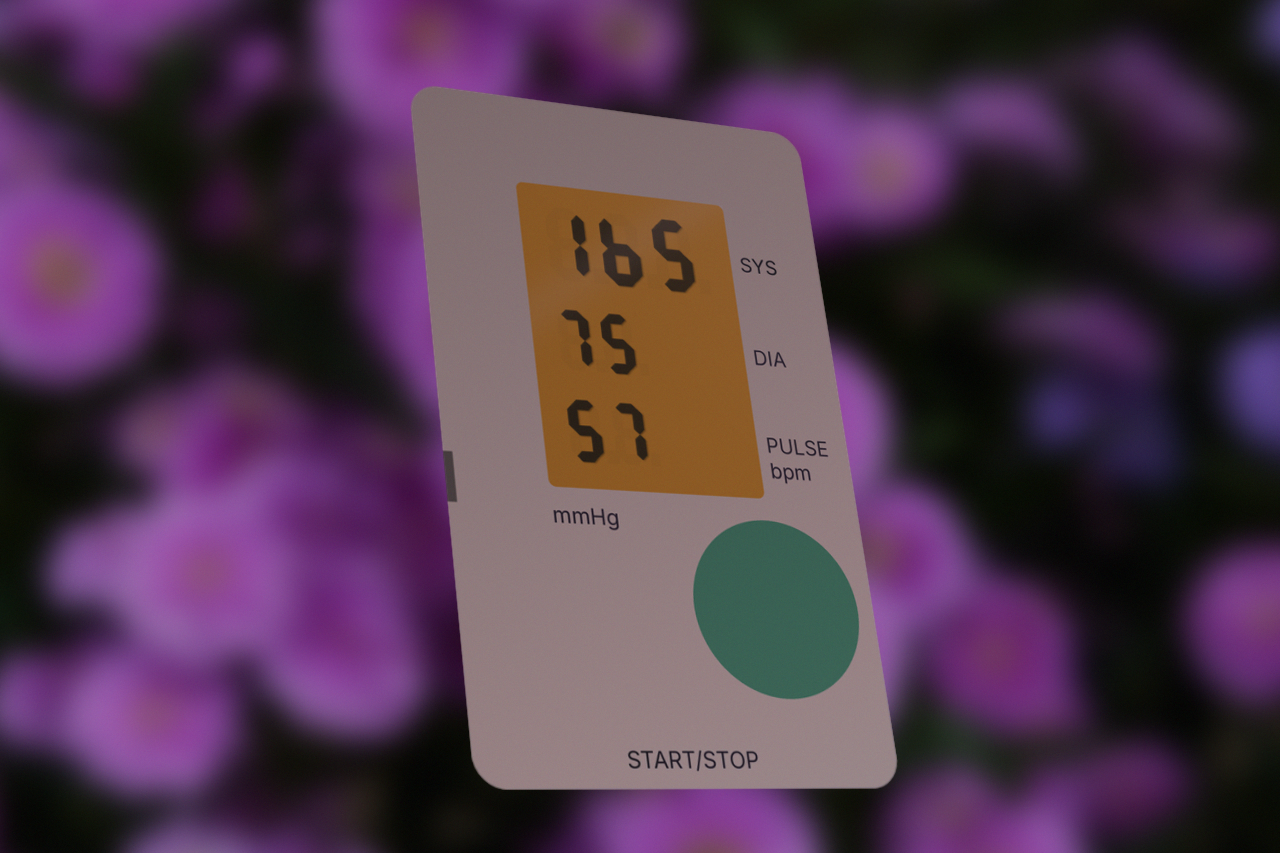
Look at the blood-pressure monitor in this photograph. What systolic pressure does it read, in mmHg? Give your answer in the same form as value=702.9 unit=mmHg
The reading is value=165 unit=mmHg
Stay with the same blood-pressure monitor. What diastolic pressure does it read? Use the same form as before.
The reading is value=75 unit=mmHg
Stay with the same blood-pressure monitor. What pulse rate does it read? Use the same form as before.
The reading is value=57 unit=bpm
